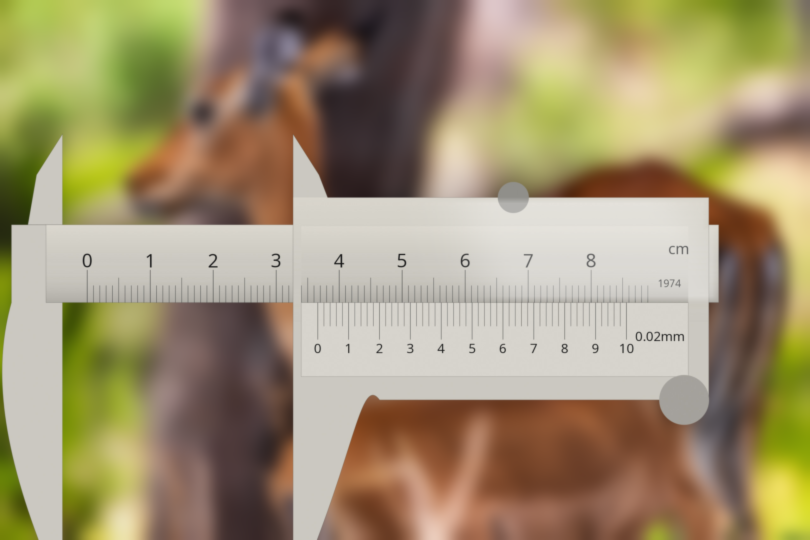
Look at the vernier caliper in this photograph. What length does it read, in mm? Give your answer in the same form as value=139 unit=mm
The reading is value=36.6 unit=mm
